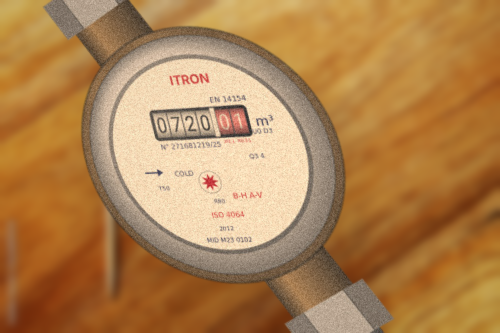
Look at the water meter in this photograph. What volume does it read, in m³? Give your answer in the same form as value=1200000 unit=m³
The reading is value=720.01 unit=m³
